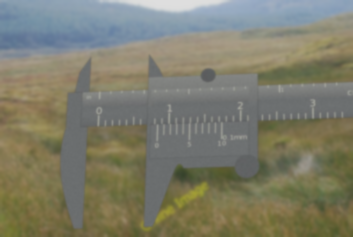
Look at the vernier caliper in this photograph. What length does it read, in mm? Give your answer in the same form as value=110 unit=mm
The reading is value=8.4 unit=mm
